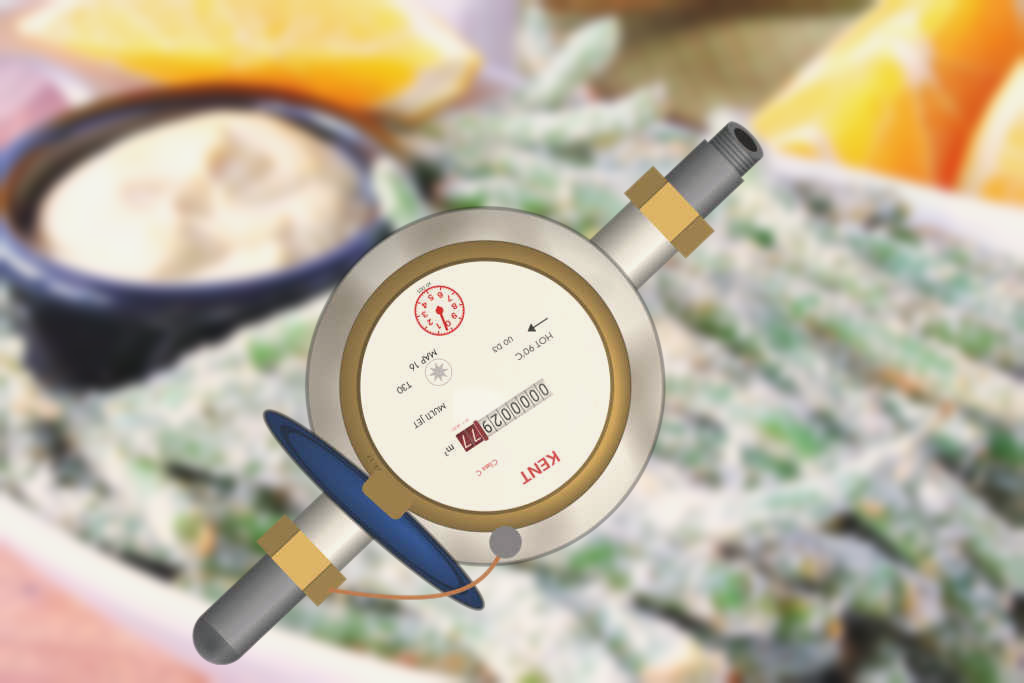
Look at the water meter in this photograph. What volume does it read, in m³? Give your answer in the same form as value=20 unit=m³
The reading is value=29.770 unit=m³
